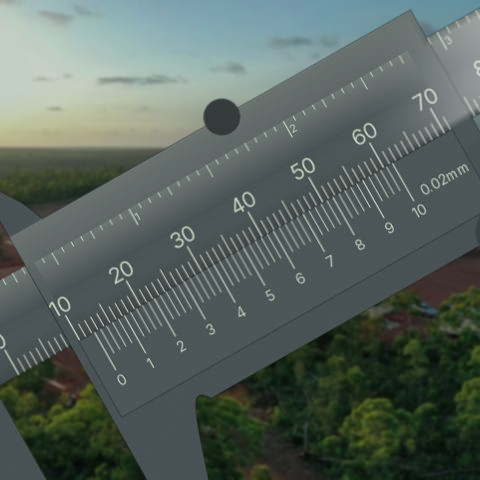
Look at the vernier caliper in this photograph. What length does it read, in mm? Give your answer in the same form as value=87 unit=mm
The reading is value=12.4 unit=mm
